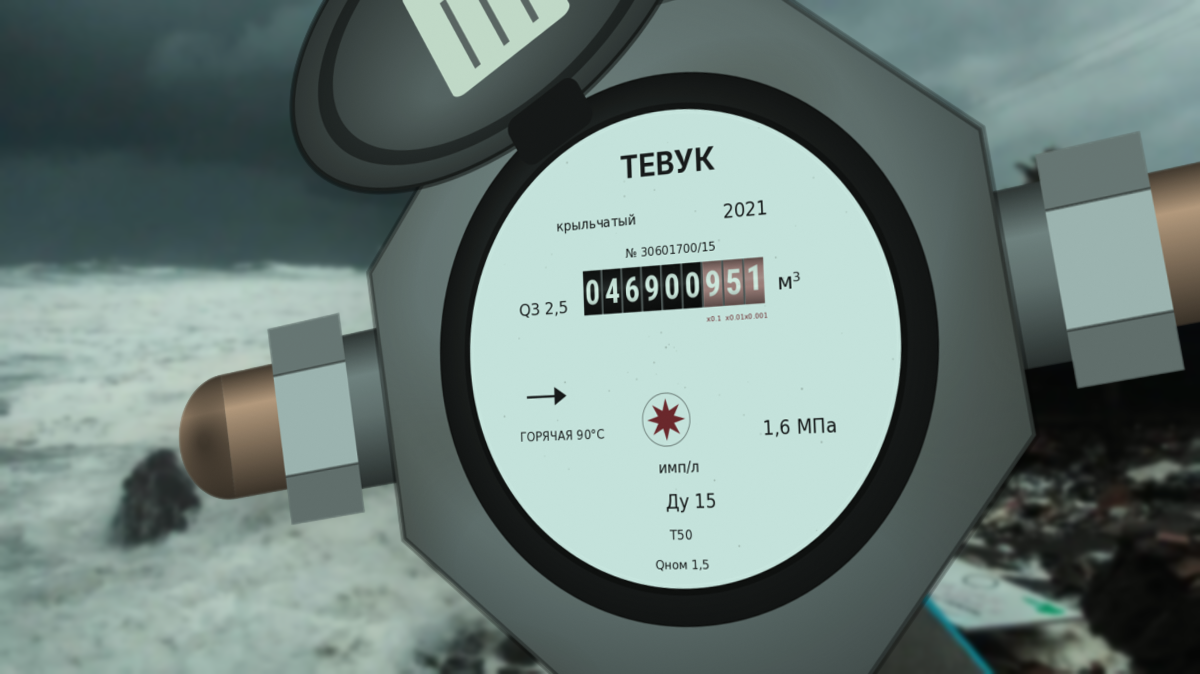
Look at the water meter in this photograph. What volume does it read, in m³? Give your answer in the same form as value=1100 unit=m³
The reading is value=46900.951 unit=m³
